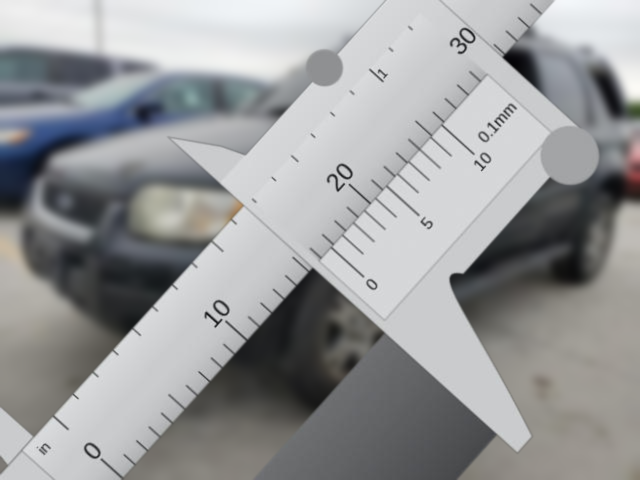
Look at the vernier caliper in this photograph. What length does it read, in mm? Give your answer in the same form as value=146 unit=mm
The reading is value=16.8 unit=mm
